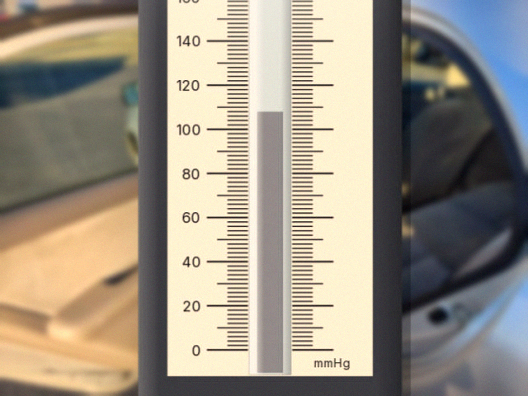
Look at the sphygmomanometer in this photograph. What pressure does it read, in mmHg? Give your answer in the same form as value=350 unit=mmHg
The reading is value=108 unit=mmHg
